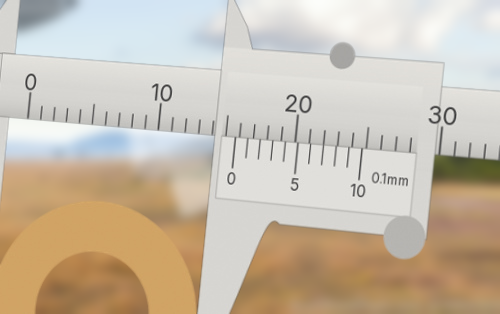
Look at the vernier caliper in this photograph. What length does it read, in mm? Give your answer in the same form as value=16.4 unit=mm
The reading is value=15.7 unit=mm
